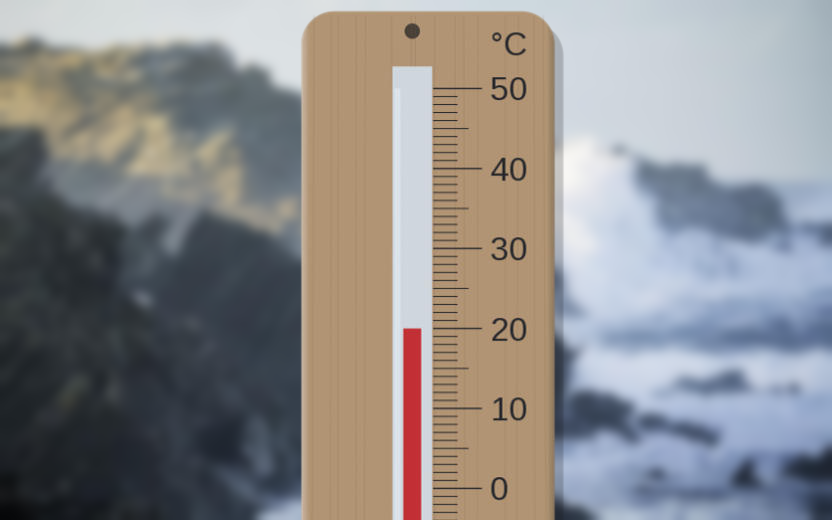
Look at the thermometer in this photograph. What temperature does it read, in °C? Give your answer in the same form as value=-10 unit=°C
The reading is value=20 unit=°C
